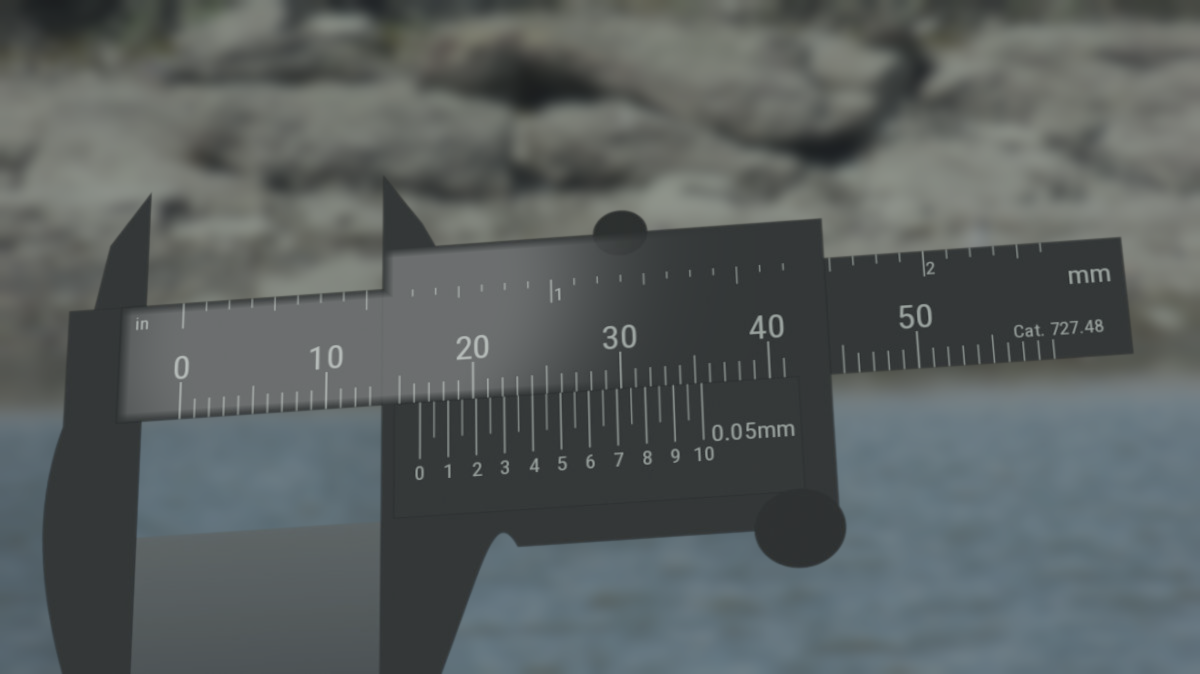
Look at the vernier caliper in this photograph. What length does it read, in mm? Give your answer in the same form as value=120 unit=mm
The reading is value=16.4 unit=mm
